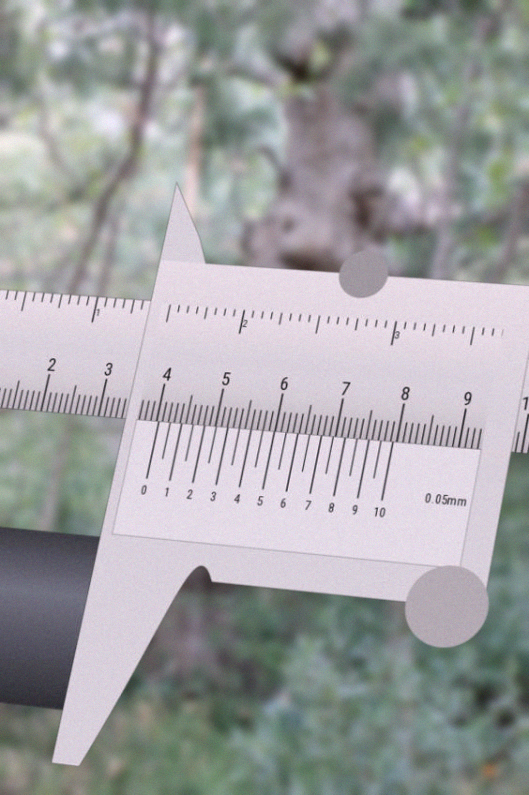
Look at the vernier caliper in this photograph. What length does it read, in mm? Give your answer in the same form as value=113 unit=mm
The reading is value=40.4 unit=mm
